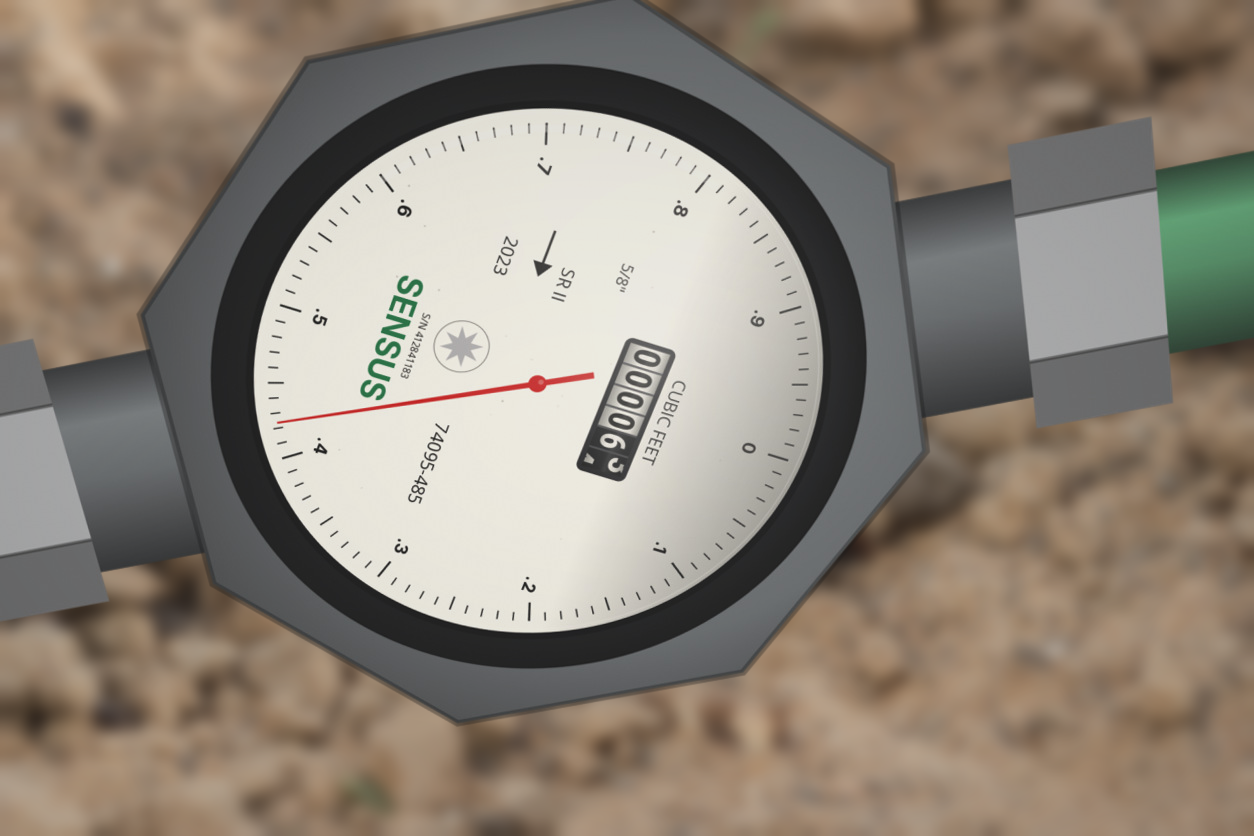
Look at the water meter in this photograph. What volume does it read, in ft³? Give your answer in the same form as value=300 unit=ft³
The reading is value=63.42 unit=ft³
